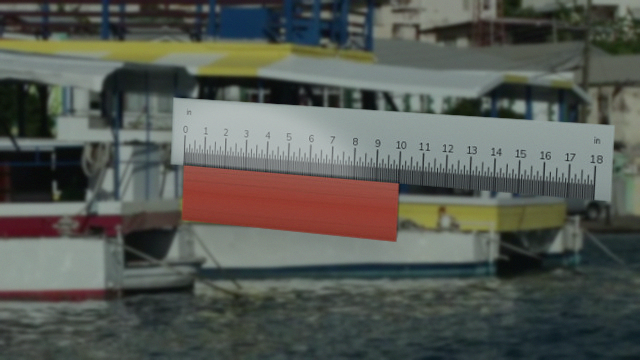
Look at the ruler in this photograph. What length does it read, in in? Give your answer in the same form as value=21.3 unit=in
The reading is value=10 unit=in
